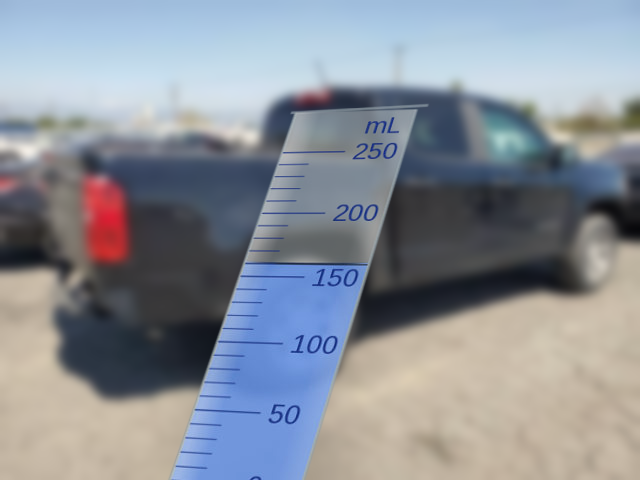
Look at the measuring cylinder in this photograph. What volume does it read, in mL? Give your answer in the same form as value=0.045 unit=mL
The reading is value=160 unit=mL
